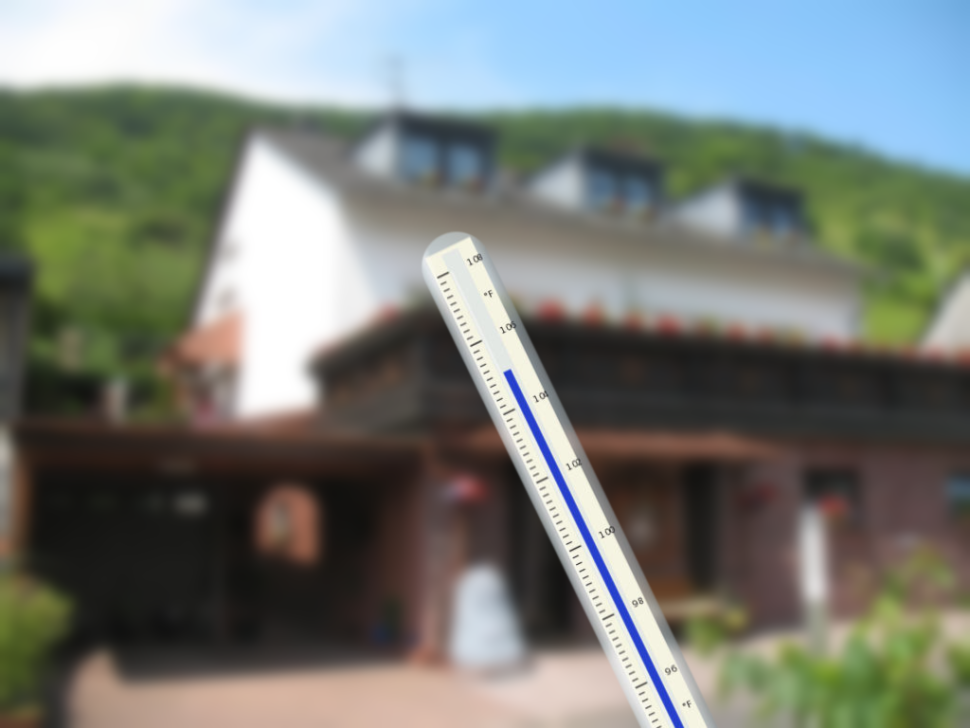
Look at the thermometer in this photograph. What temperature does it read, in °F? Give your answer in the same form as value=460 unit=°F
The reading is value=105 unit=°F
